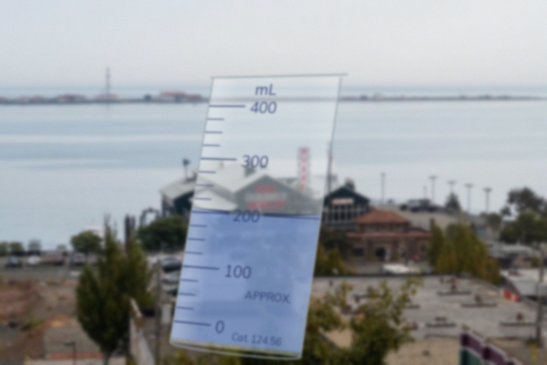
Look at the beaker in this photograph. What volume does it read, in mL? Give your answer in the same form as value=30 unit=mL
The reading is value=200 unit=mL
